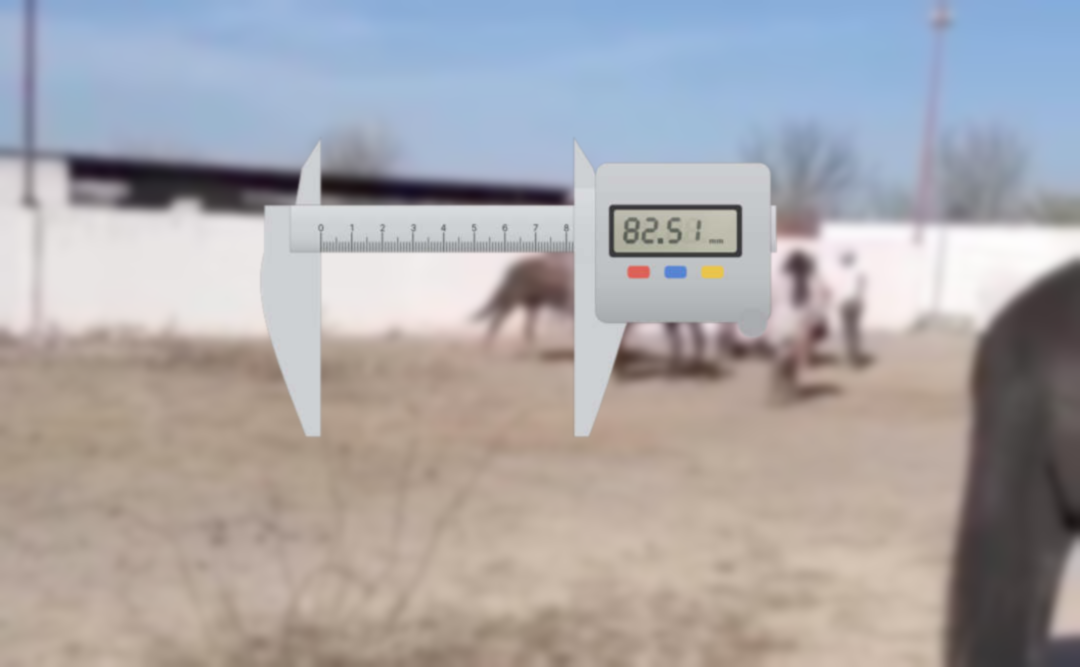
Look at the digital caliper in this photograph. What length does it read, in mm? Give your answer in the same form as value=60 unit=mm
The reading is value=82.51 unit=mm
